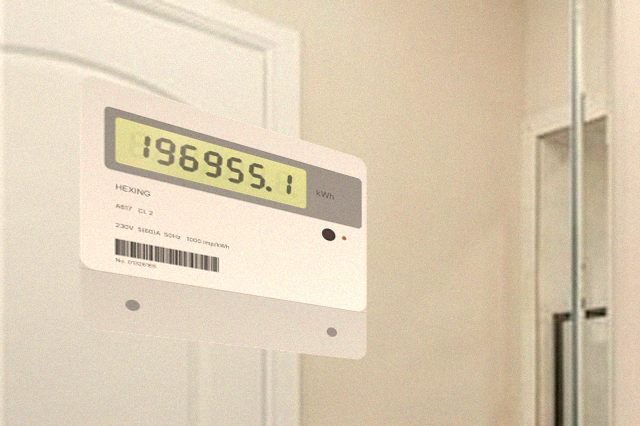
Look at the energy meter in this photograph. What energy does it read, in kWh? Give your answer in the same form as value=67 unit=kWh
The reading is value=196955.1 unit=kWh
